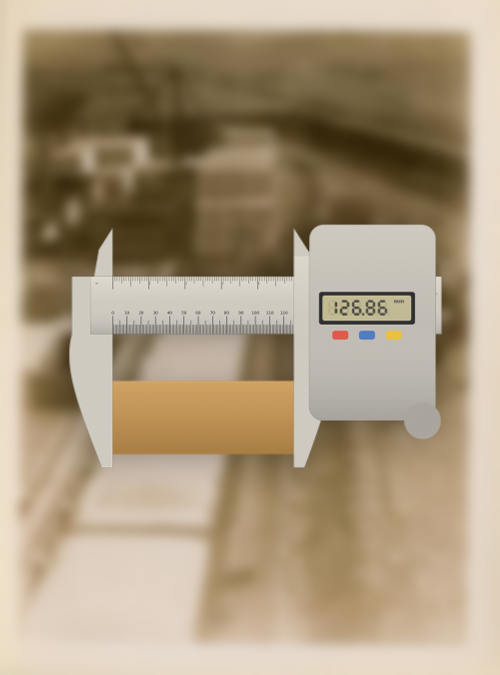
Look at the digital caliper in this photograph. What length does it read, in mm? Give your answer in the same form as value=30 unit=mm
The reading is value=126.86 unit=mm
